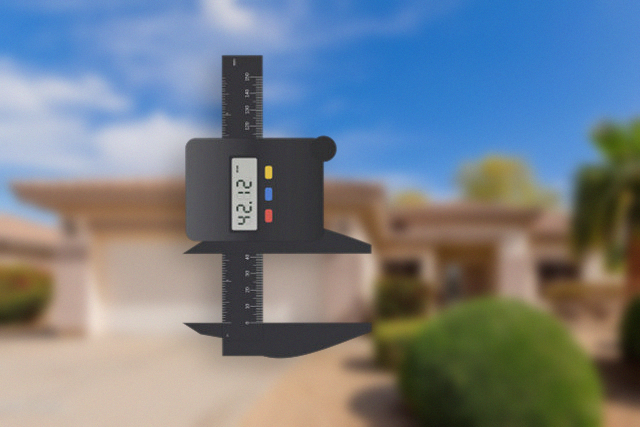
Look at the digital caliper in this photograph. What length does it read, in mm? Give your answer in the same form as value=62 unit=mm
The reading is value=42.12 unit=mm
